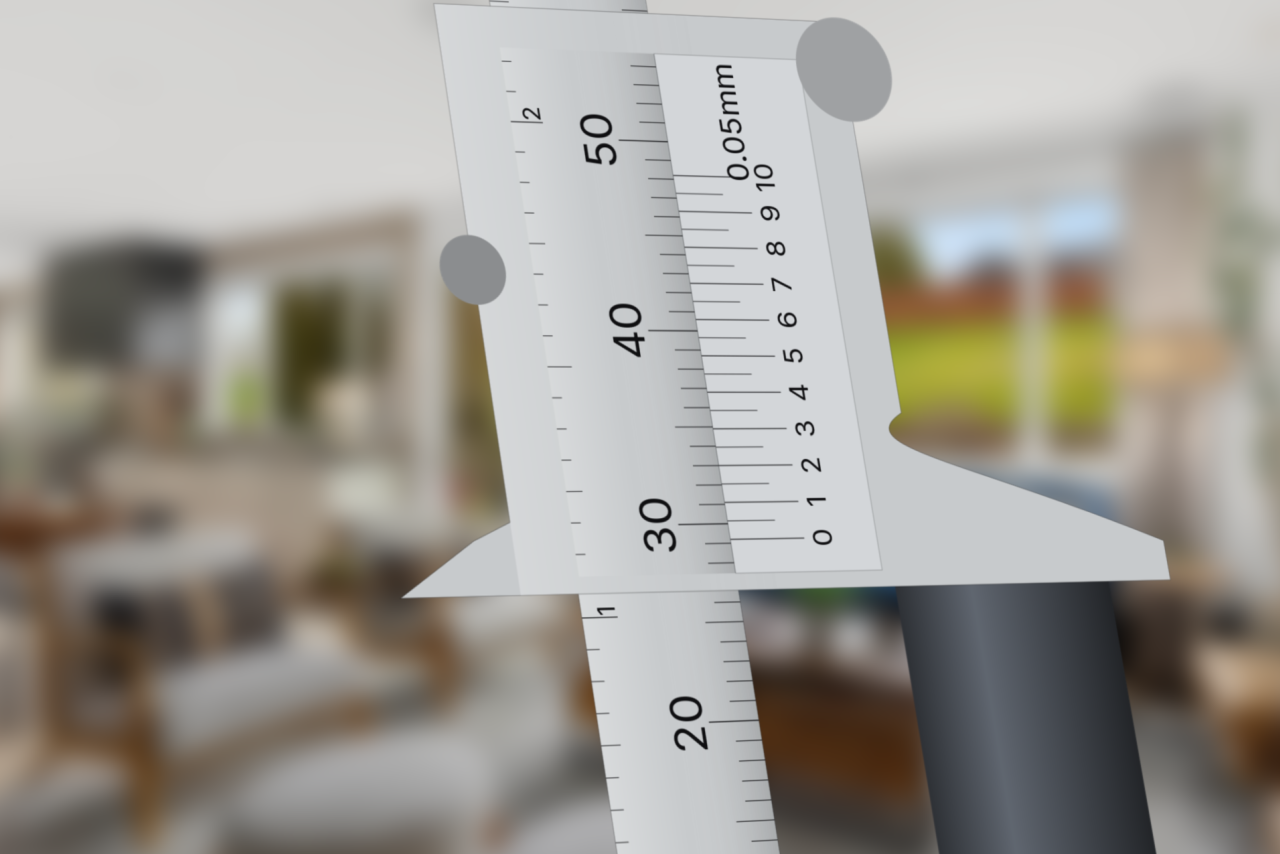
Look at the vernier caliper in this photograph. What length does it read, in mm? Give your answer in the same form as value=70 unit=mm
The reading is value=29.2 unit=mm
